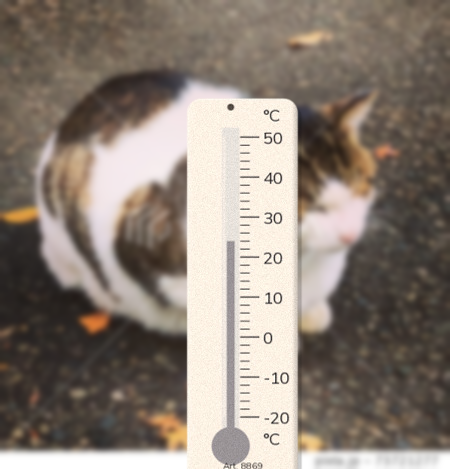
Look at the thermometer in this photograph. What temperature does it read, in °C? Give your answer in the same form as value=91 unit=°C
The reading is value=24 unit=°C
